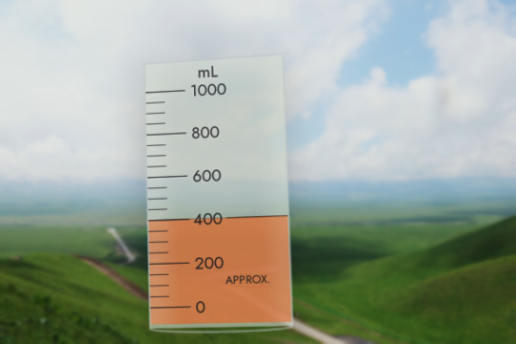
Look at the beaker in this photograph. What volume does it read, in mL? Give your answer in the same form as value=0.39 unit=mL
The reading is value=400 unit=mL
